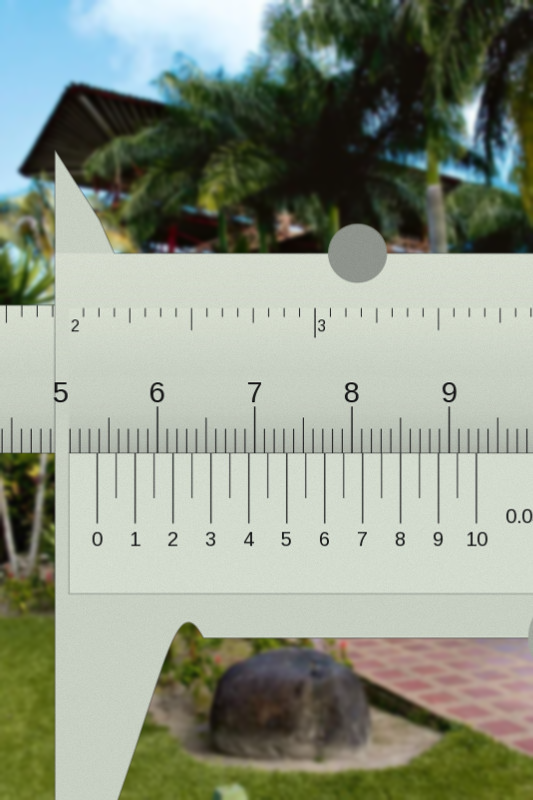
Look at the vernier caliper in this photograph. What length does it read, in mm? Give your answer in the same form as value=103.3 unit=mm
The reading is value=53.8 unit=mm
